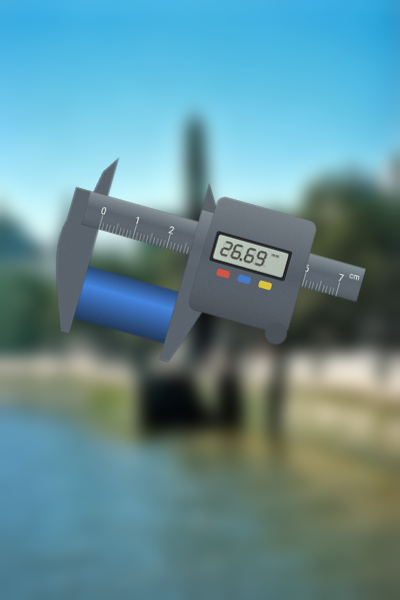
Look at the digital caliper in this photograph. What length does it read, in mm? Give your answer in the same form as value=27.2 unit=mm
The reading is value=26.69 unit=mm
